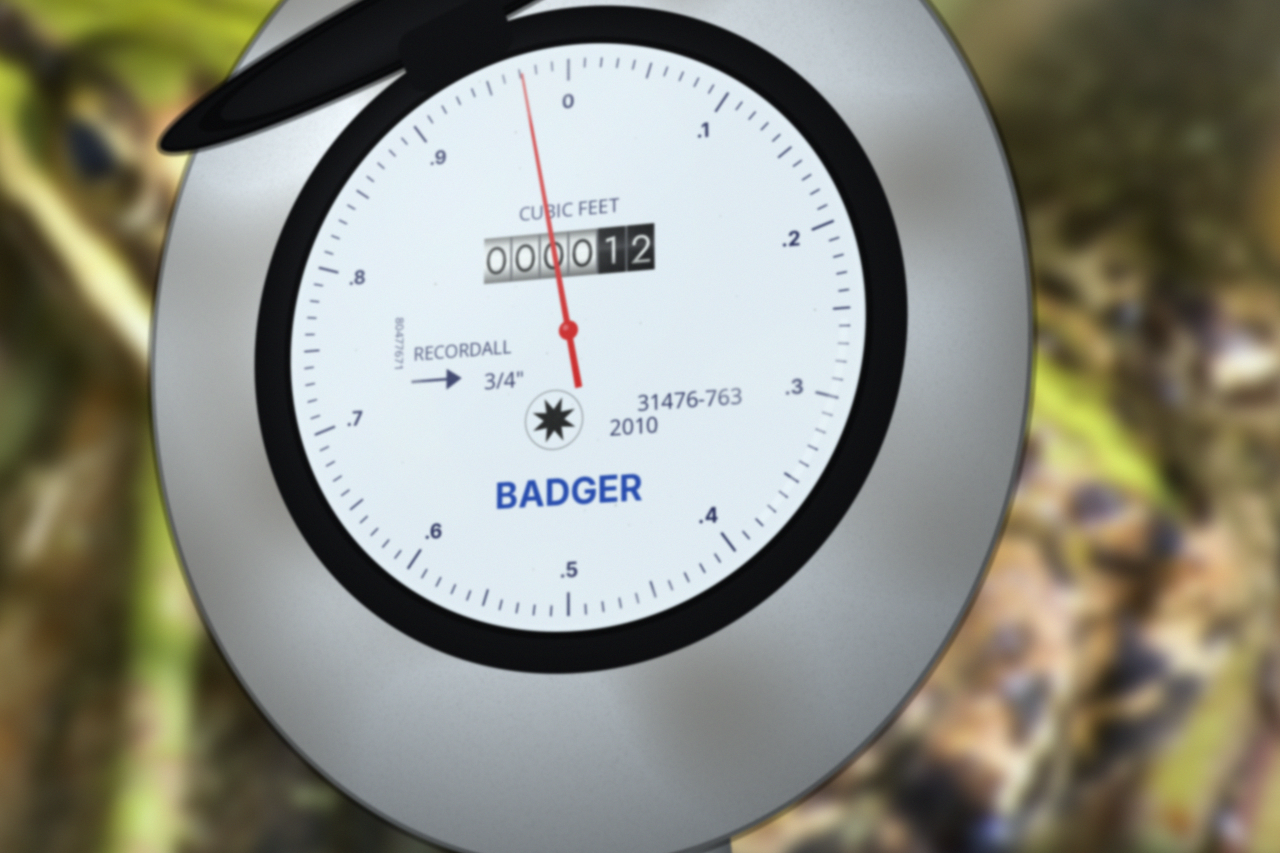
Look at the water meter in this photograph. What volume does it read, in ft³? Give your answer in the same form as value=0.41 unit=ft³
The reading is value=11.97 unit=ft³
